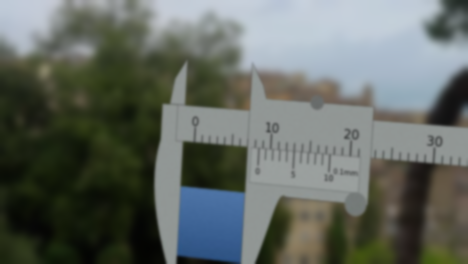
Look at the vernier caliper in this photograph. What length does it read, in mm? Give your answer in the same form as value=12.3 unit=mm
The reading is value=8.5 unit=mm
